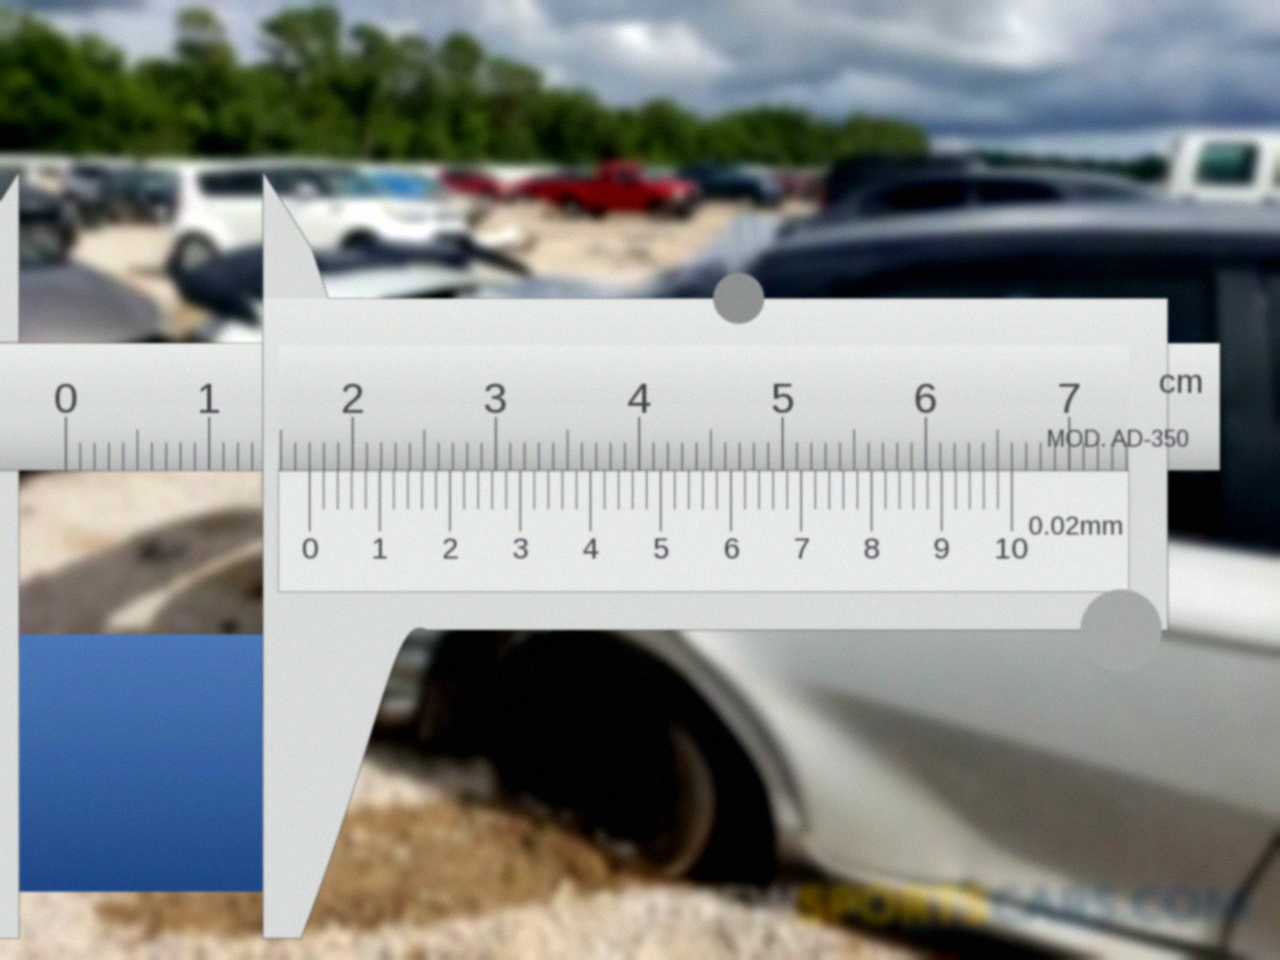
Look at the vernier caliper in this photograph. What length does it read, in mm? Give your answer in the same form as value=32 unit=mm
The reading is value=17.0 unit=mm
